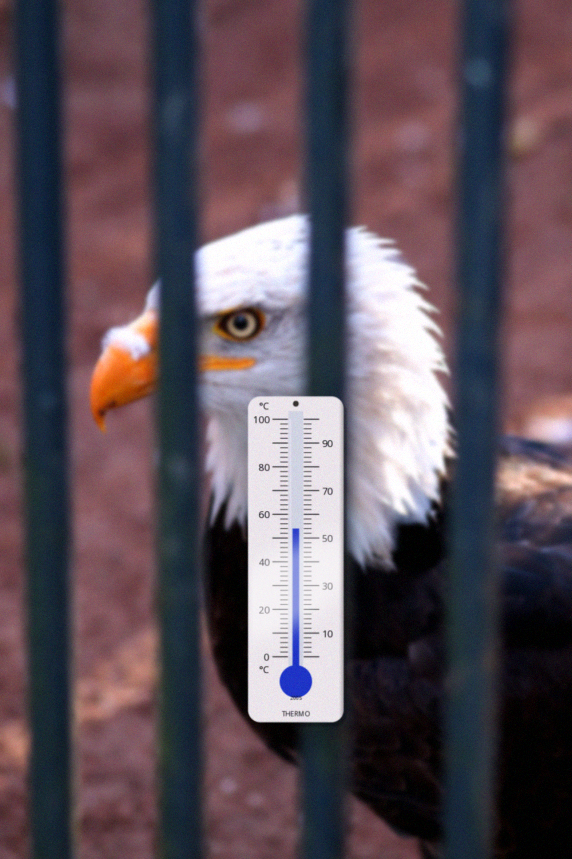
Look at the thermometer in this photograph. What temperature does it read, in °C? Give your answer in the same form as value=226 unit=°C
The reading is value=54 unit=°C
